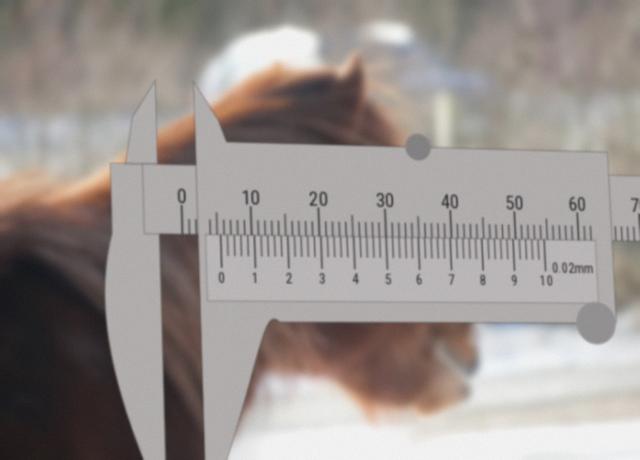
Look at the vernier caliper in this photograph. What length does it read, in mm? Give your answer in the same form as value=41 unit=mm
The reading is value=5.5 unit=mm
